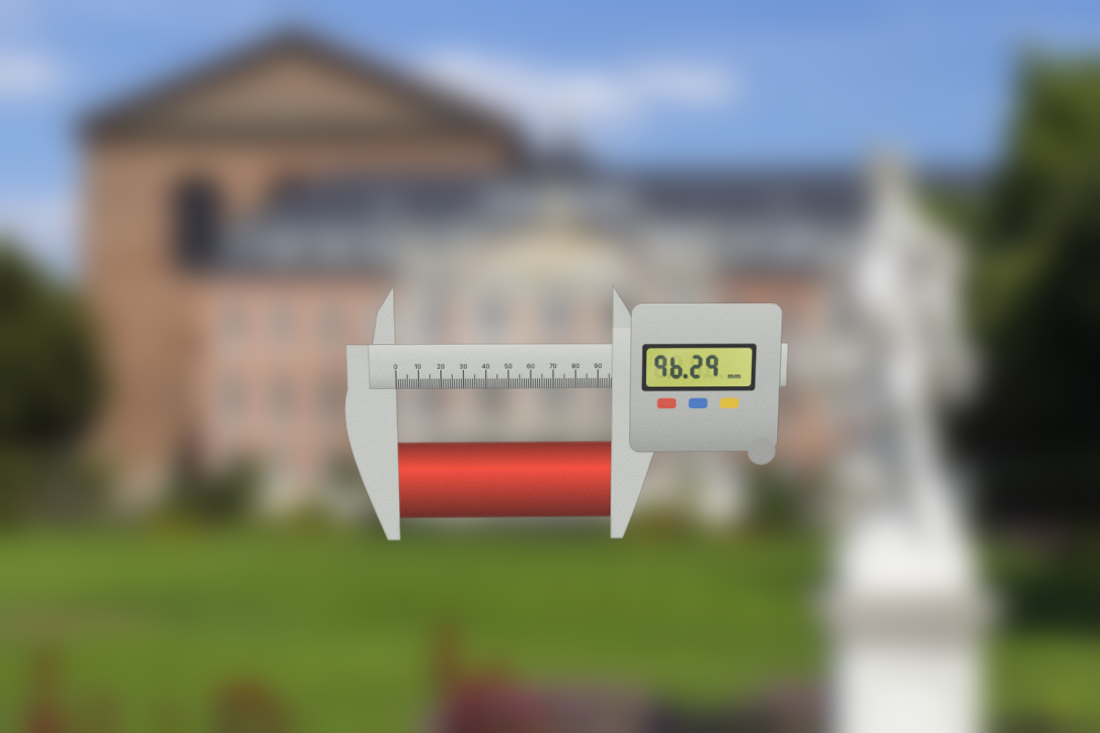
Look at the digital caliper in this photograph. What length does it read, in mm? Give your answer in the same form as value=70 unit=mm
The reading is value=96.29 unit=mm
